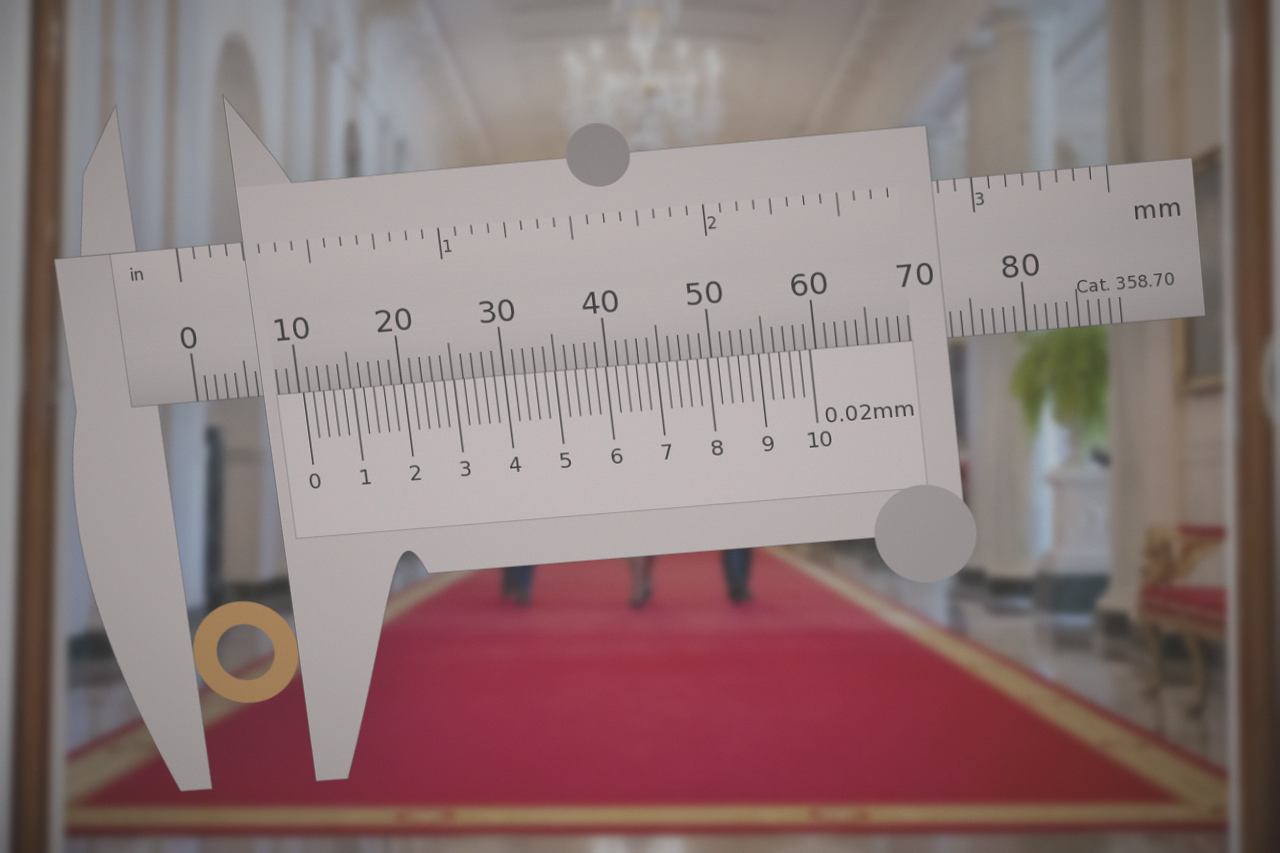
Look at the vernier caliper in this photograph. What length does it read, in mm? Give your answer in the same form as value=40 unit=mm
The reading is value=10.4 unit=mm
